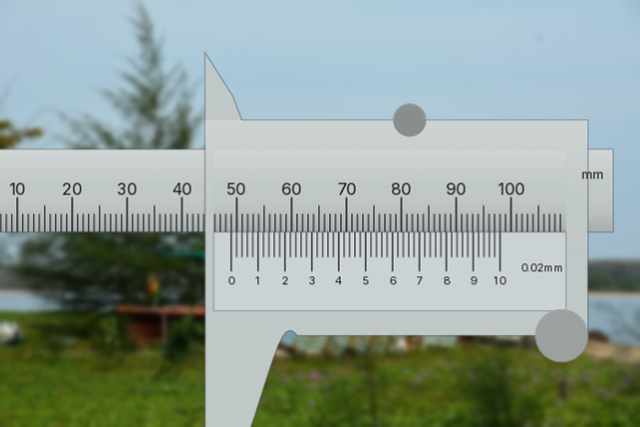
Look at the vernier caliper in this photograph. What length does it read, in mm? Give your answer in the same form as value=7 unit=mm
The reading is value=49.0 unit=mm
